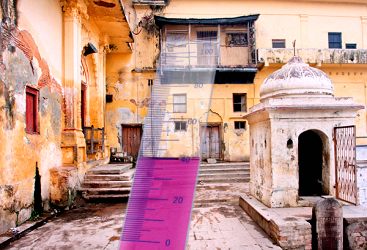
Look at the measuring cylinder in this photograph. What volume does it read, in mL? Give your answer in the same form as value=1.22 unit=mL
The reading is value=40 unit=mL
